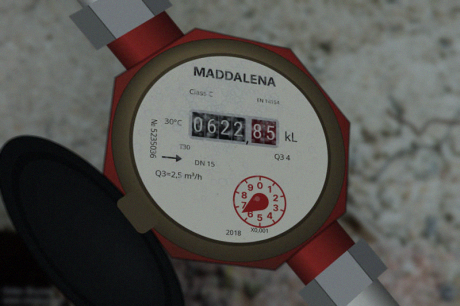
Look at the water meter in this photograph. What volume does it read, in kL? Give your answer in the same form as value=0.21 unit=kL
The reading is value=622.856 unit=kL
